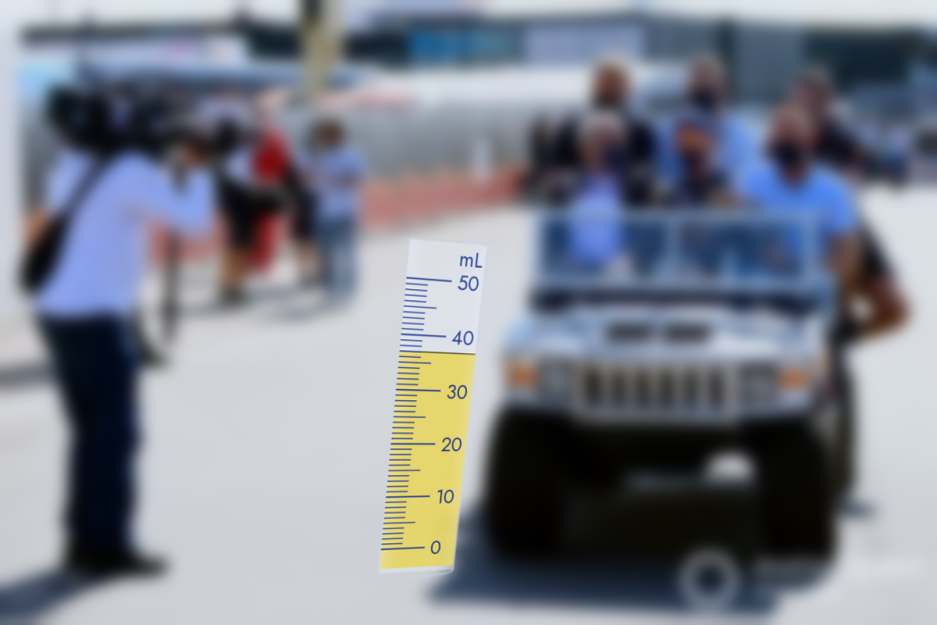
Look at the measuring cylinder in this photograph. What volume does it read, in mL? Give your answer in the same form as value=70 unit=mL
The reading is value=37 unit=mL
